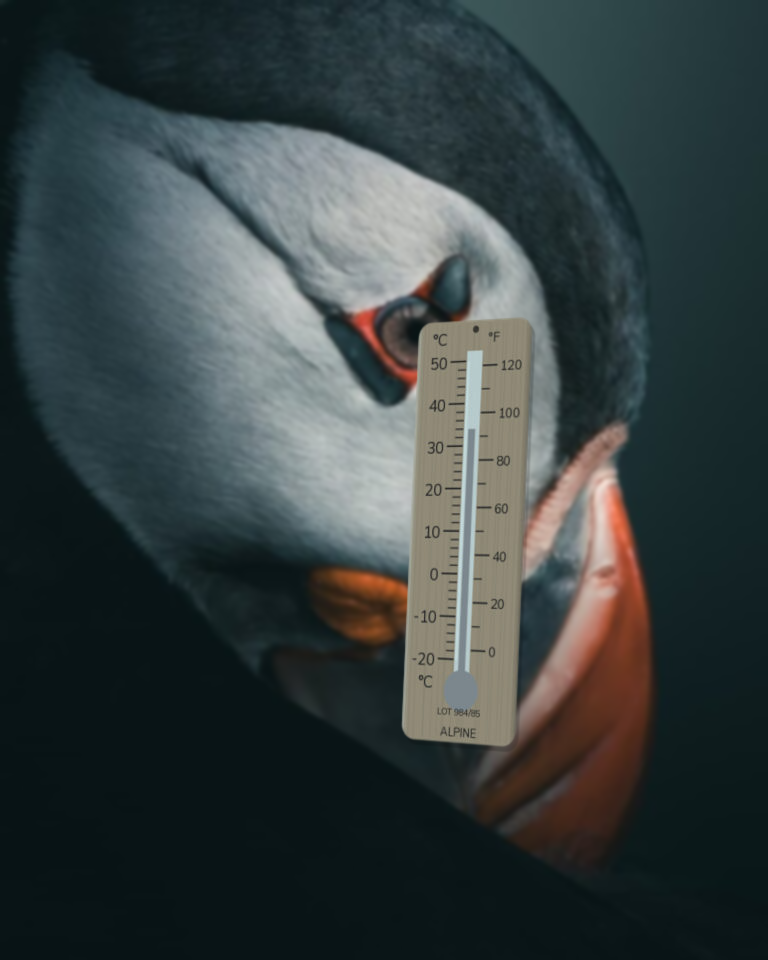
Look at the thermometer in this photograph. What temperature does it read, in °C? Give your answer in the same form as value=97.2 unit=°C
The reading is value=34 unit=°C
